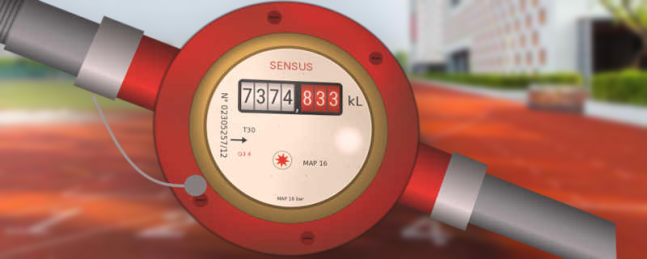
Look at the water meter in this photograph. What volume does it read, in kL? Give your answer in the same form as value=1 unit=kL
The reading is value=7374.833 unit=kL
